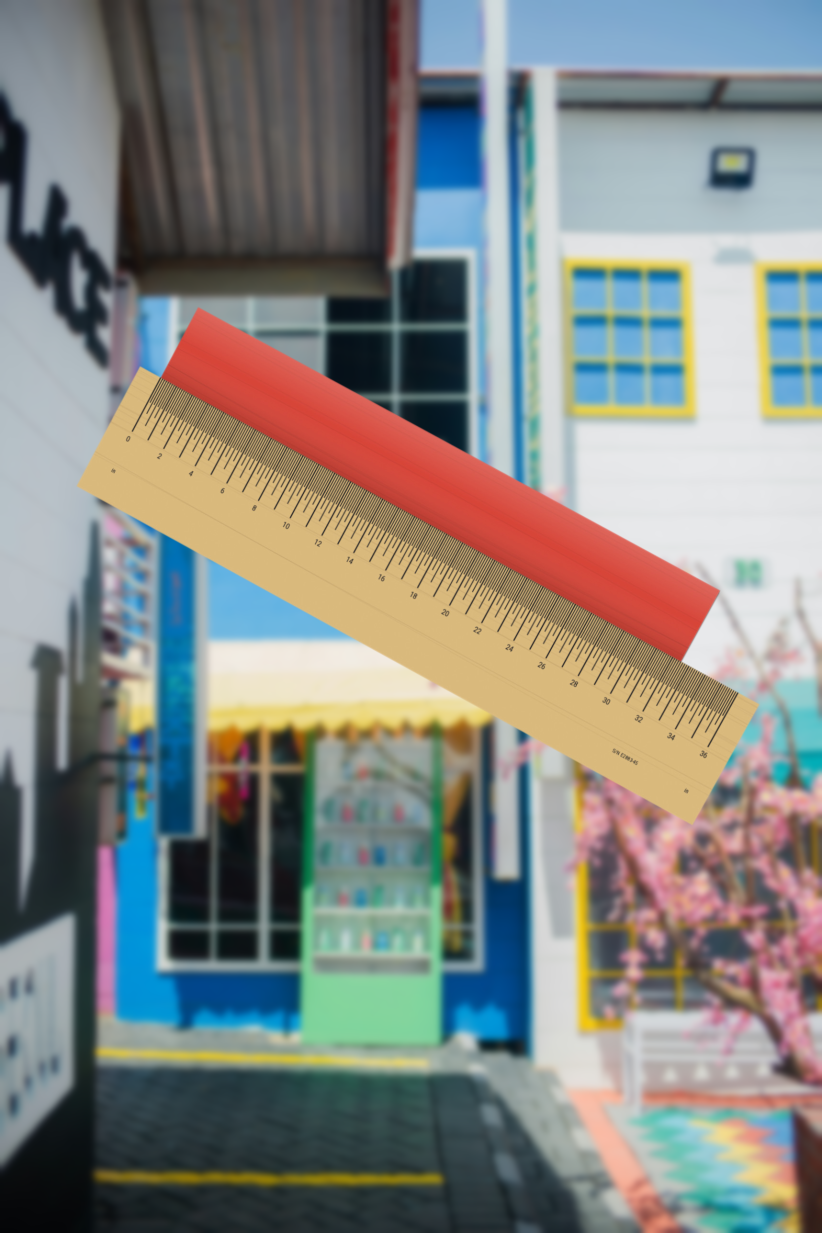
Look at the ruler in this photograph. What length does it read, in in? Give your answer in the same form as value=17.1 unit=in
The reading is value=32.5 unit=in
